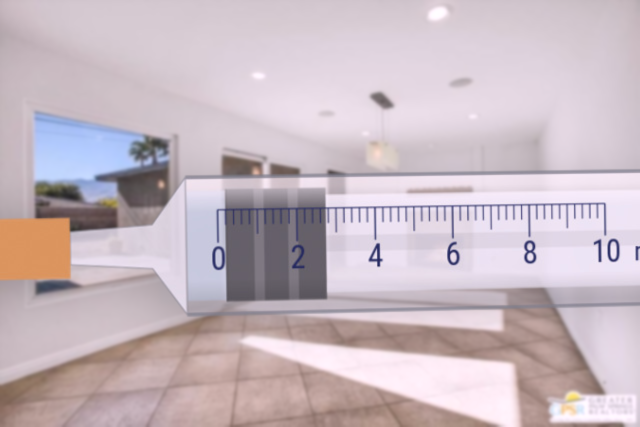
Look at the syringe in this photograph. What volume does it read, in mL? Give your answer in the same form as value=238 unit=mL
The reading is value=0.2 unit=mL
